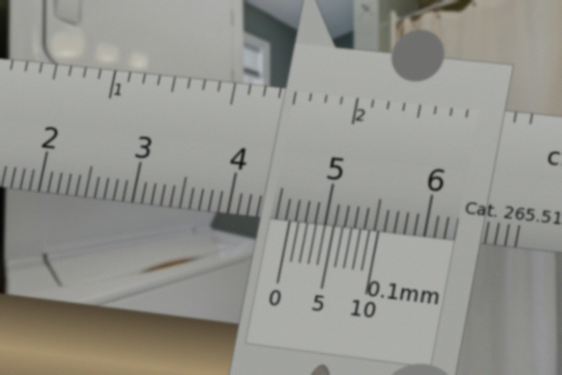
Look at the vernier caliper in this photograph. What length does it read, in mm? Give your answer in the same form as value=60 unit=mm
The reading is value=46.4 unit=mm
